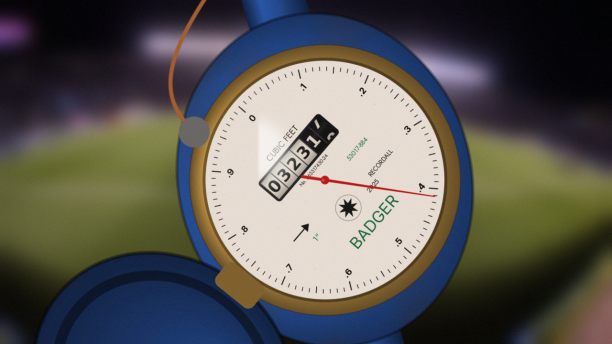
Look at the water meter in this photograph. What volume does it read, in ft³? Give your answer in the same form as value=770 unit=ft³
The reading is value=32317.41 unit=ft³
